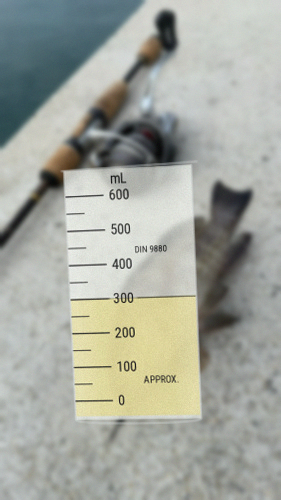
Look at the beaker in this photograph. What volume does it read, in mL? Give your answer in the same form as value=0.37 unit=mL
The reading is value=300 unit=mL
